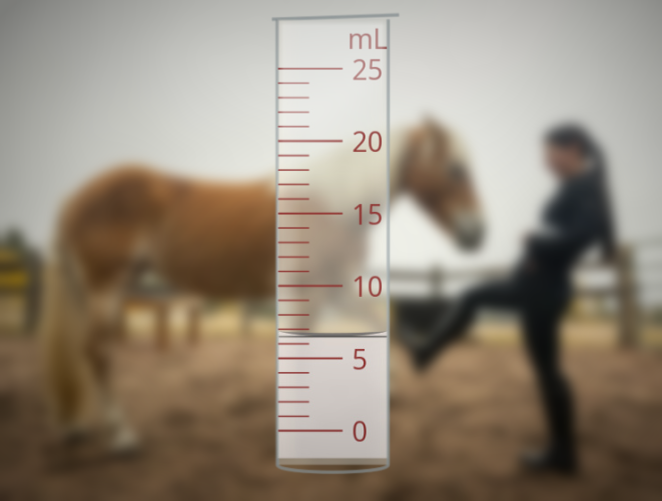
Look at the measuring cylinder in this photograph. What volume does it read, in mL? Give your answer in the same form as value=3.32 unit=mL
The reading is value=6.5 unit=mL
